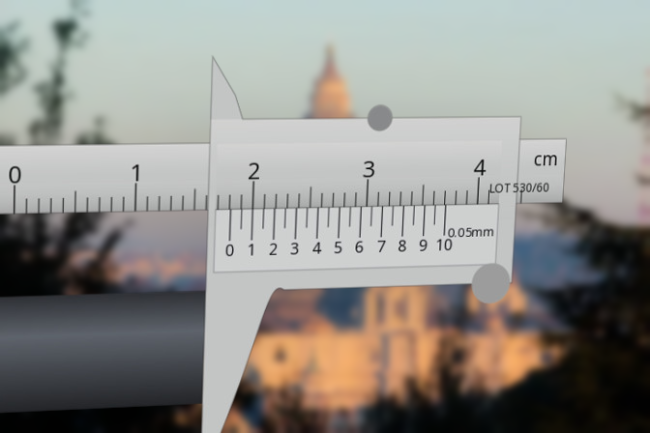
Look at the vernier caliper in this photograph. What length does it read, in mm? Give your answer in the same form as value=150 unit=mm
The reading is value=18.1 unit=mm
